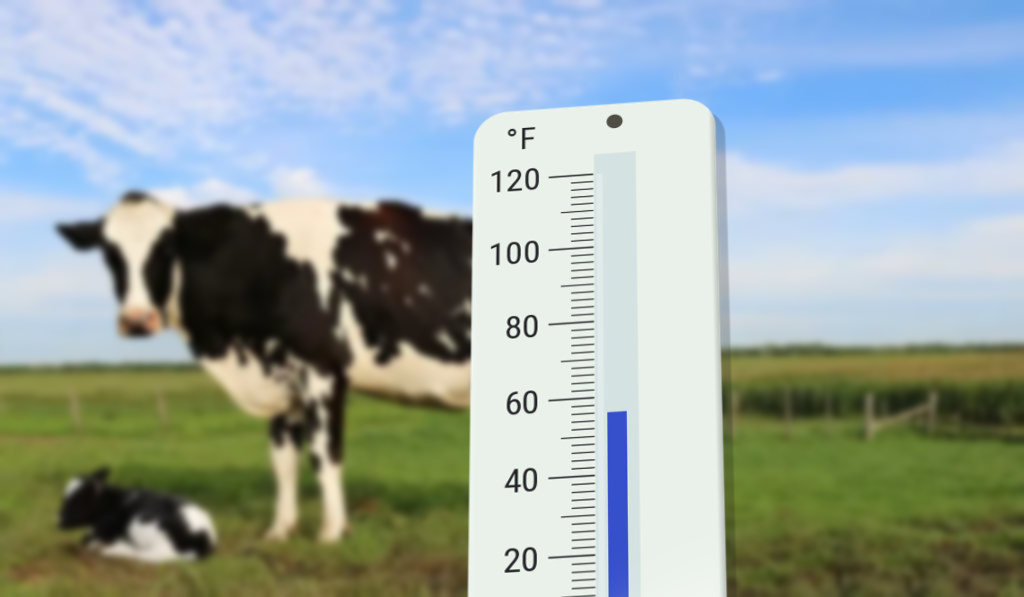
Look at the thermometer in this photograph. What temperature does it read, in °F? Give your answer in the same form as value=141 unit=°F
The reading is value=56 unit=°F
